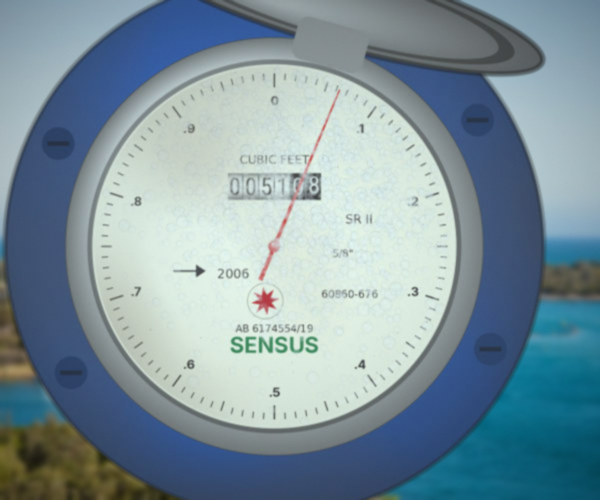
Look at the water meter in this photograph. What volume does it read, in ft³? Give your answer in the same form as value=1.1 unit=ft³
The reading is value=5108.06 unit=ft³
